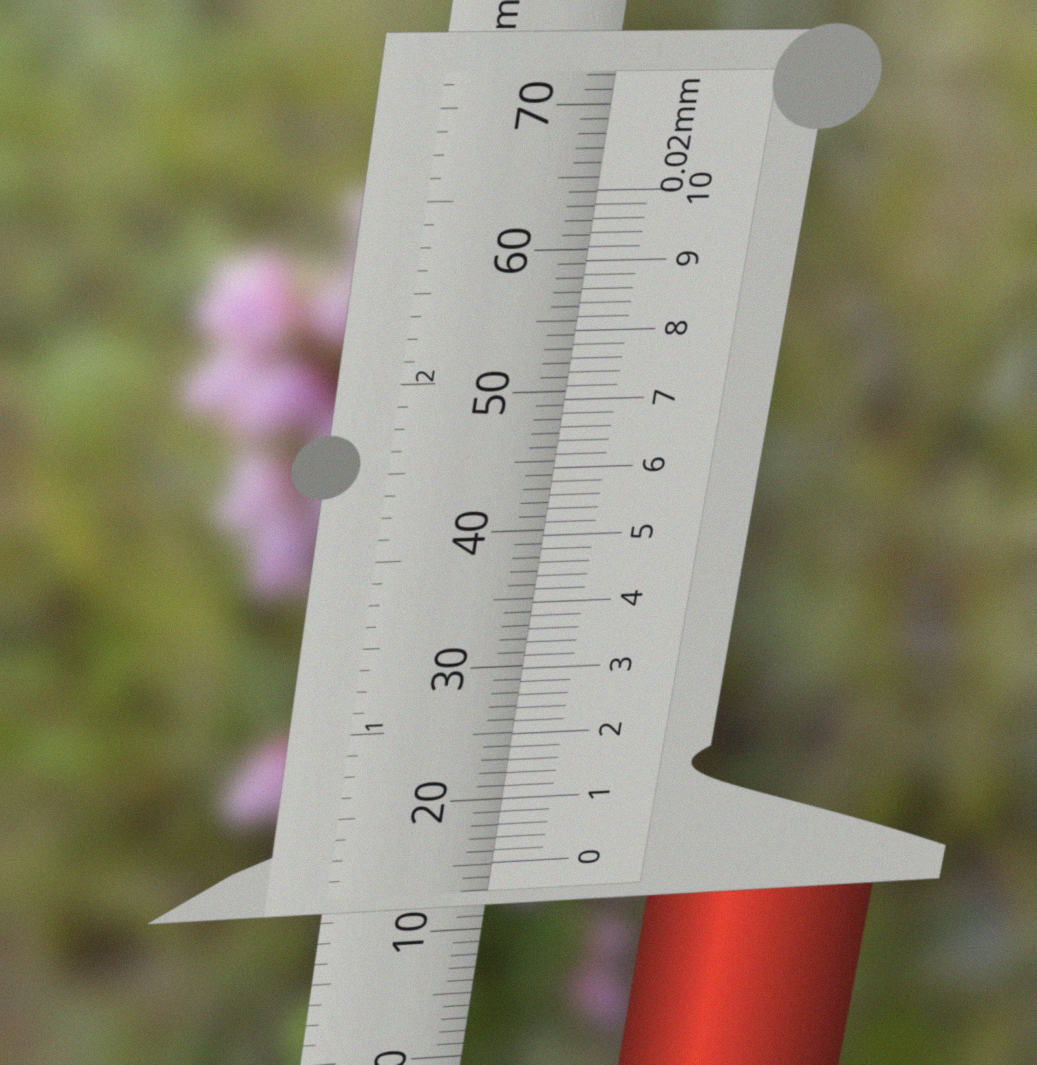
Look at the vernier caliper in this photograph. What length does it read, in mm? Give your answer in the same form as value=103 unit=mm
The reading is value=15.1 unit=mm
